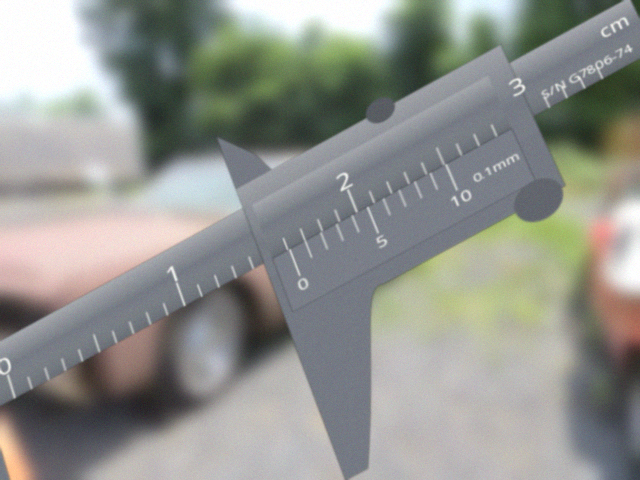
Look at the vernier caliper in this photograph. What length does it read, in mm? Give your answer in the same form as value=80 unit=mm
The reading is value=16.1 unit=mm
